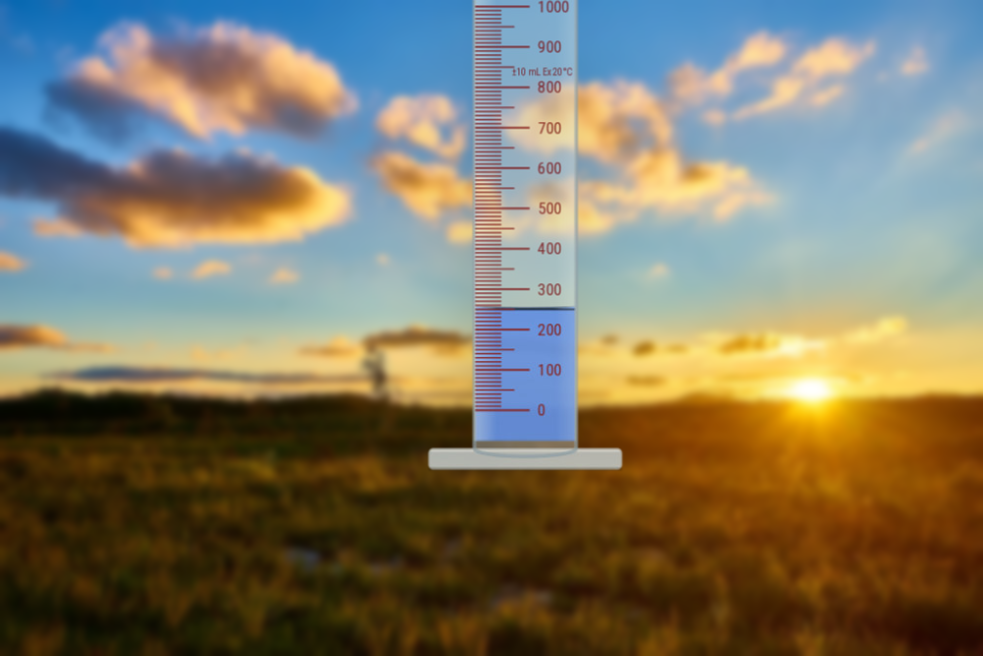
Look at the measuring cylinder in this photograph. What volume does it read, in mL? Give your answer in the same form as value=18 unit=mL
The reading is value=250 unit=mL
